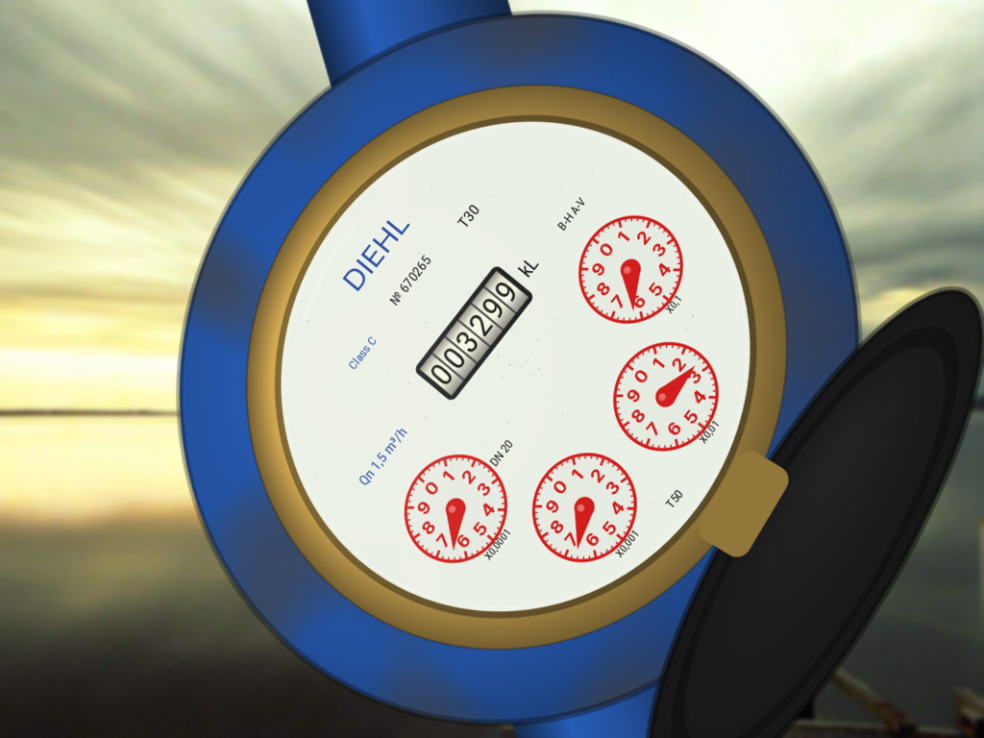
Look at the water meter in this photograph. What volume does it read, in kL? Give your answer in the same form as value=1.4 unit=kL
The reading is value=3299.6266 unit=kL
